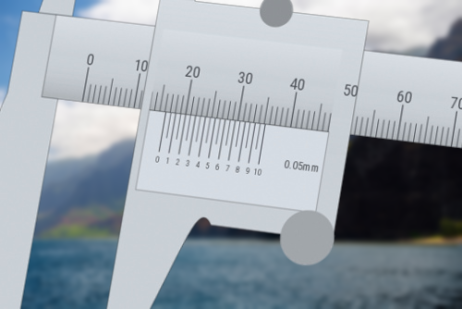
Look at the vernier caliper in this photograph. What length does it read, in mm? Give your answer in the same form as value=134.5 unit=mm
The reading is value=16.2 unit=mm
